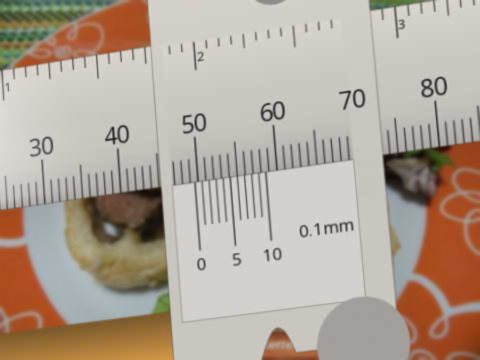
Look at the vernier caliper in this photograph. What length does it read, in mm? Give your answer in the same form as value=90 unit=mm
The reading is value=49.6 unit=mm
